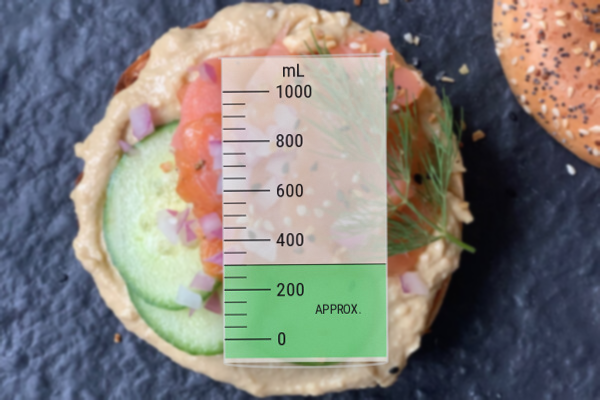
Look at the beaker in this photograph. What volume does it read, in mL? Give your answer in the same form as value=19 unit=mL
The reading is value=300 unit=mL
